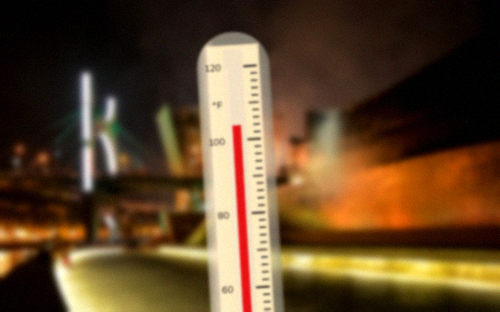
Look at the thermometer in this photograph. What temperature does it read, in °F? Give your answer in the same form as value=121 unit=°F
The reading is value=104 unit=°F
